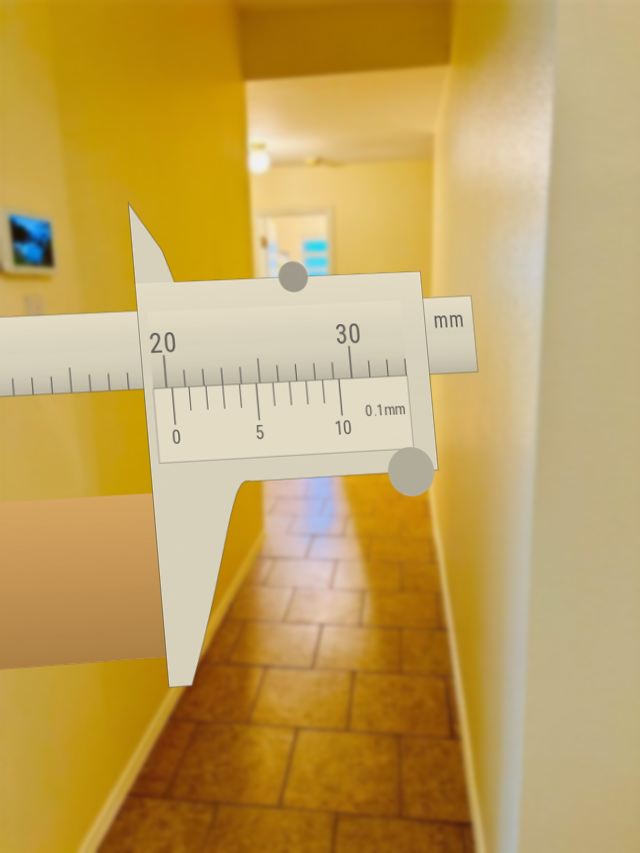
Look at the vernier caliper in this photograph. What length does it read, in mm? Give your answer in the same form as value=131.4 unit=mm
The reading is value=20.3 unit=mm
